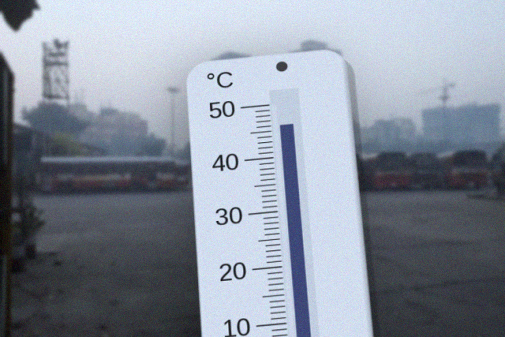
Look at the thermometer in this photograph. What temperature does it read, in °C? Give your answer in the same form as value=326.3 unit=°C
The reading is value=46 unit=°C
